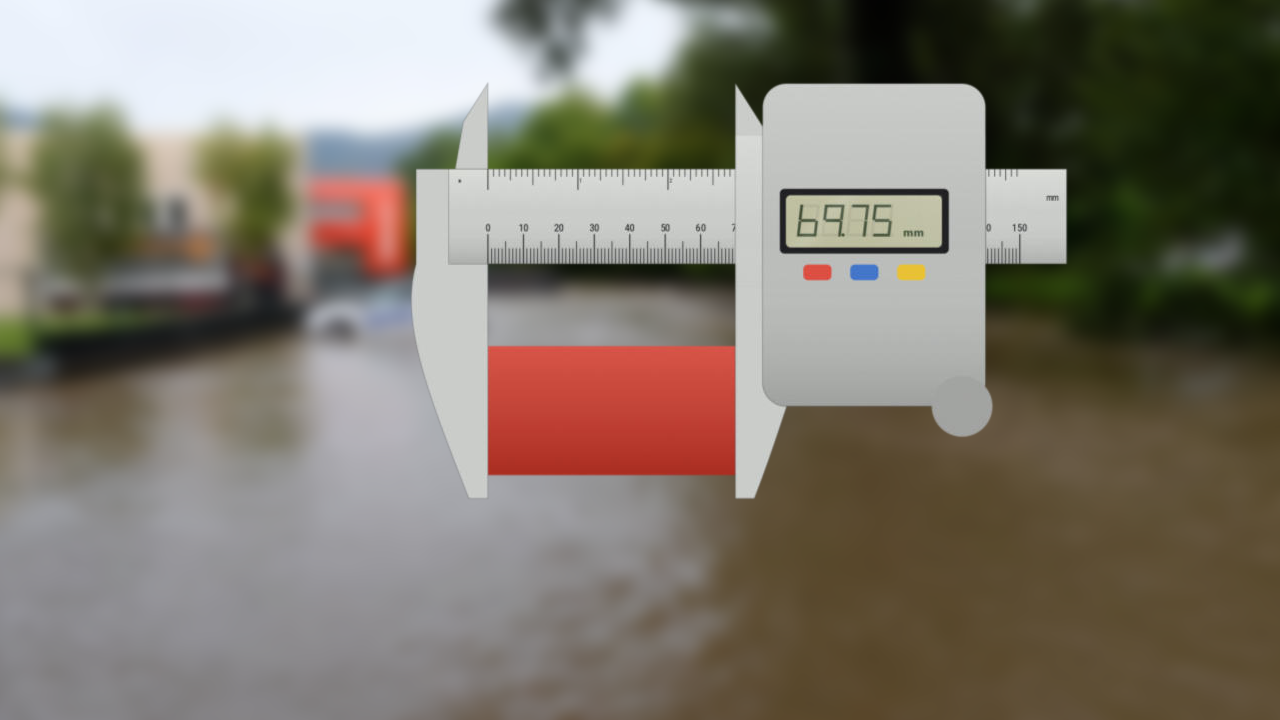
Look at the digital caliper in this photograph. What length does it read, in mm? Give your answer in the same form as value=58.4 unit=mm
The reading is value=69.75 unit=mm
